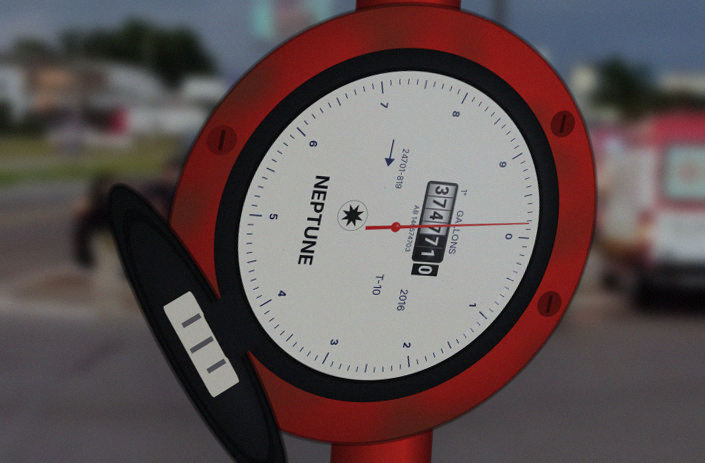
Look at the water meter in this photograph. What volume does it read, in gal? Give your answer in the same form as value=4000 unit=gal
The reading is value=3747709.8 unit=gal
